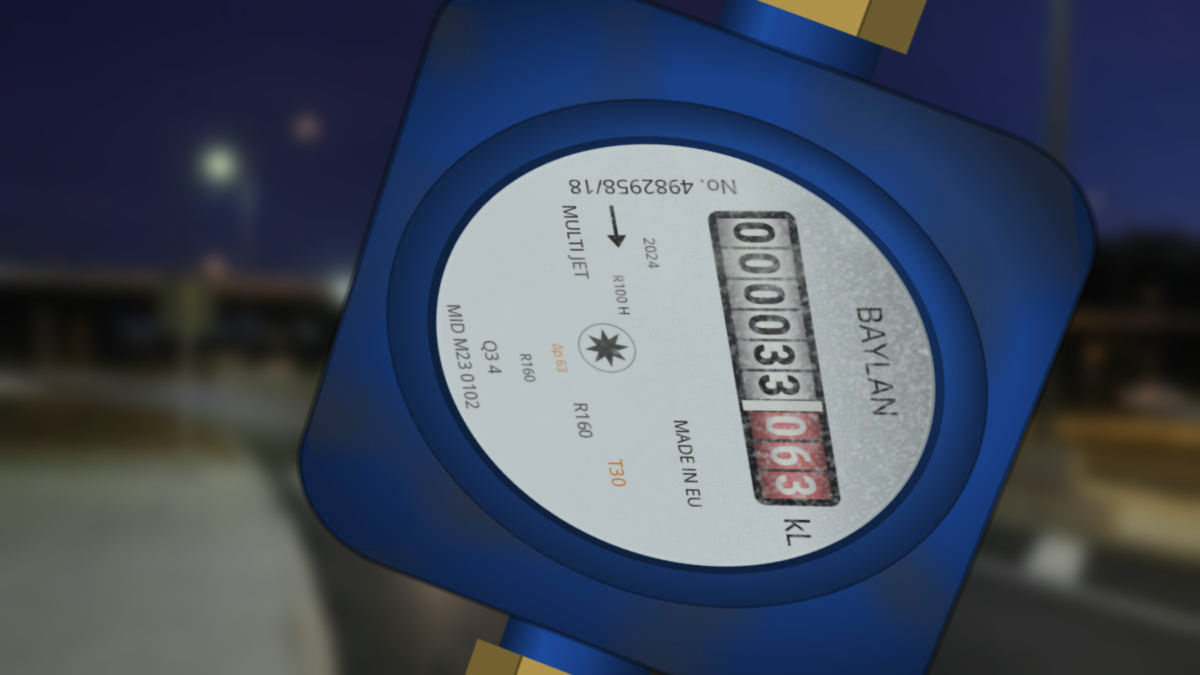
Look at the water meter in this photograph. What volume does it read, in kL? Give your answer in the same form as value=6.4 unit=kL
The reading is value=33.063 unit=kL
